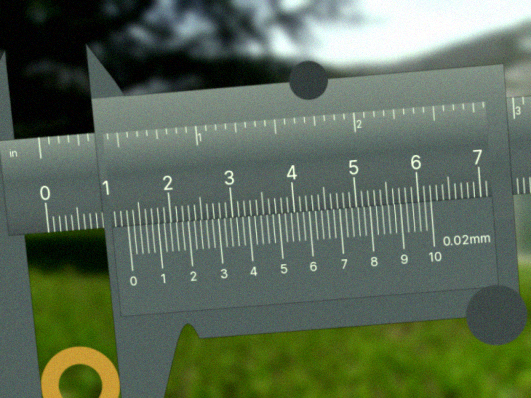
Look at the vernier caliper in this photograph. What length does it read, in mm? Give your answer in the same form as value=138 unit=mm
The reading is value=13.0 unit=mm
